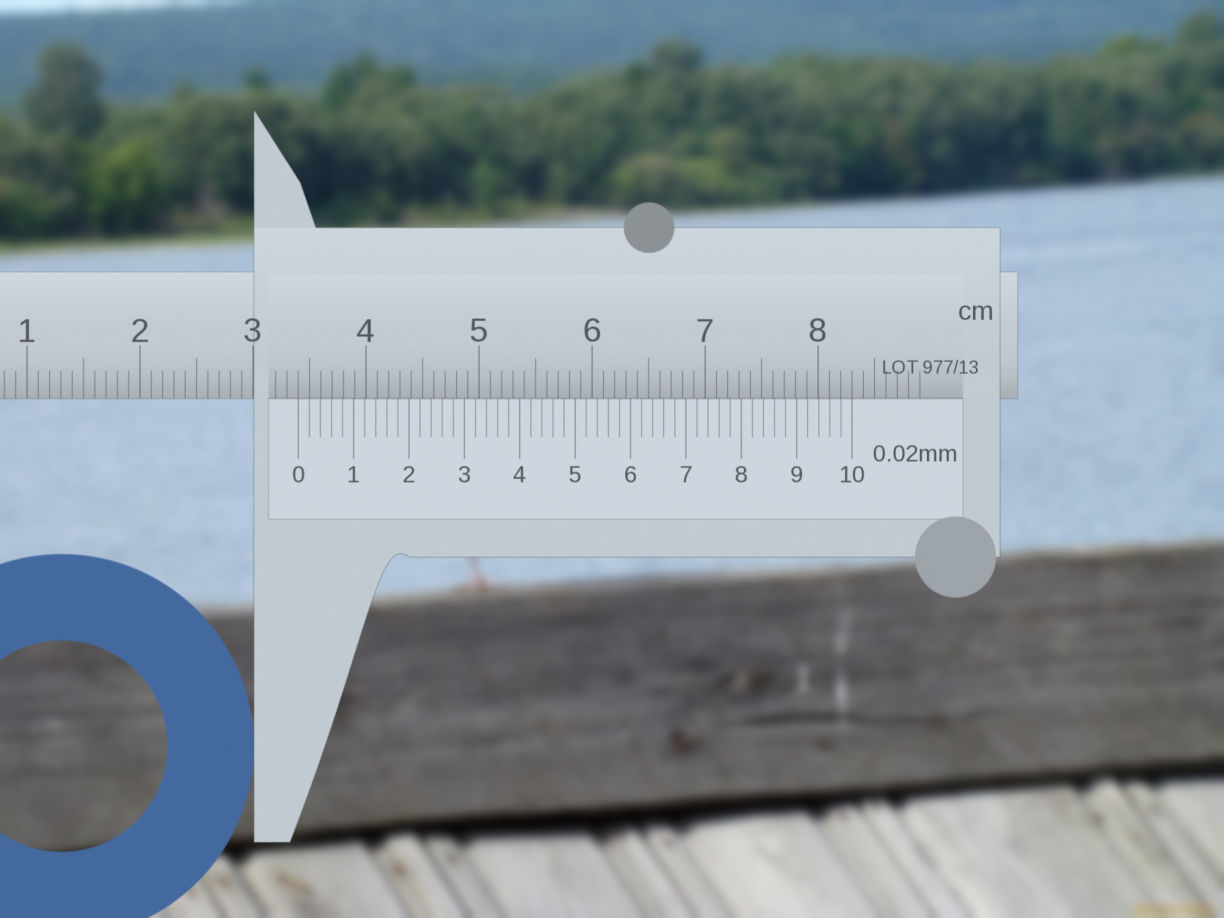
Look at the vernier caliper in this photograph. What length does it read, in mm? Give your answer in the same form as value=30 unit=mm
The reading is value=34.0 unit=mm
